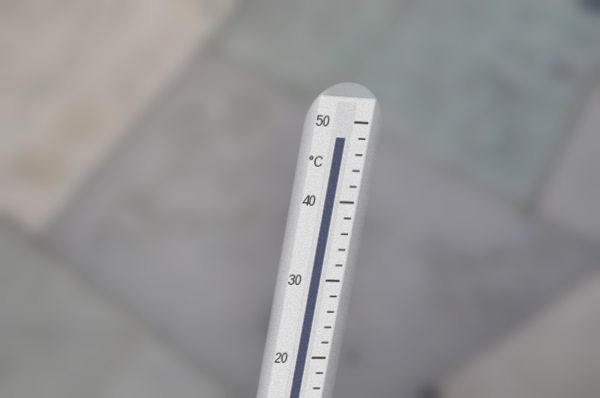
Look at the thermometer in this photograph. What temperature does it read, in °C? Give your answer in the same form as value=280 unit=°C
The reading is value=48 unit=°C
